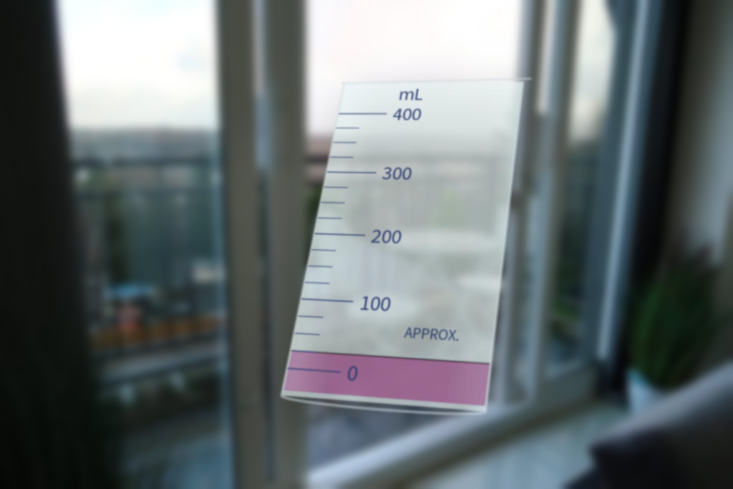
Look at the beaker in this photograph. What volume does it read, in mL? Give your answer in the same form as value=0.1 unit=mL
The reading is value=25 unit=mL
